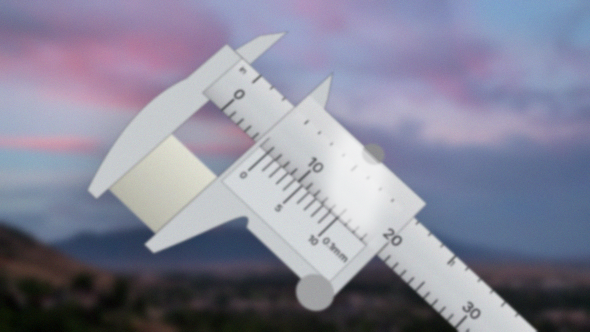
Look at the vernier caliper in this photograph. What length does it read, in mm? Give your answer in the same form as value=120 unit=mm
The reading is value=6.0 unit=mm
